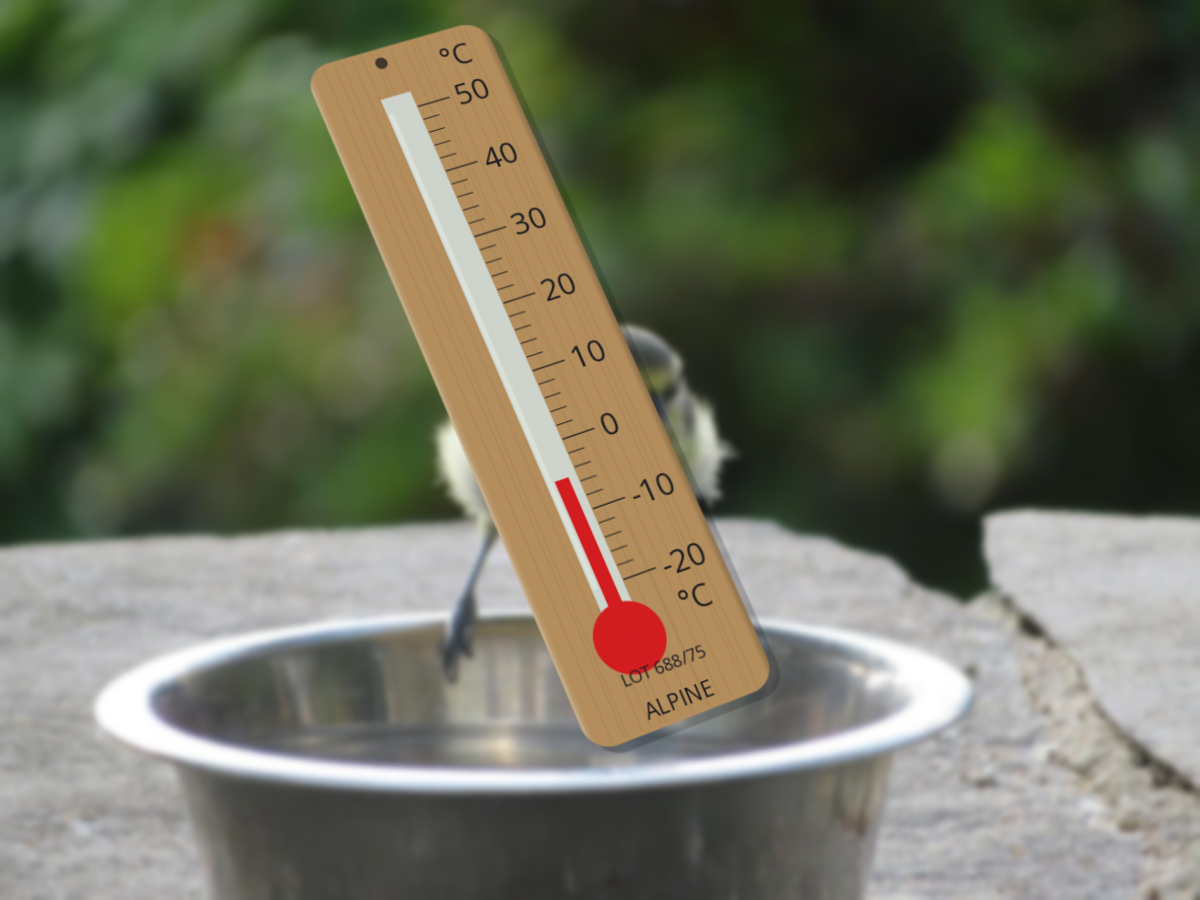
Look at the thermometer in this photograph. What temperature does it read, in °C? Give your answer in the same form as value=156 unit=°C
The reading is value=-5 unit=°C
